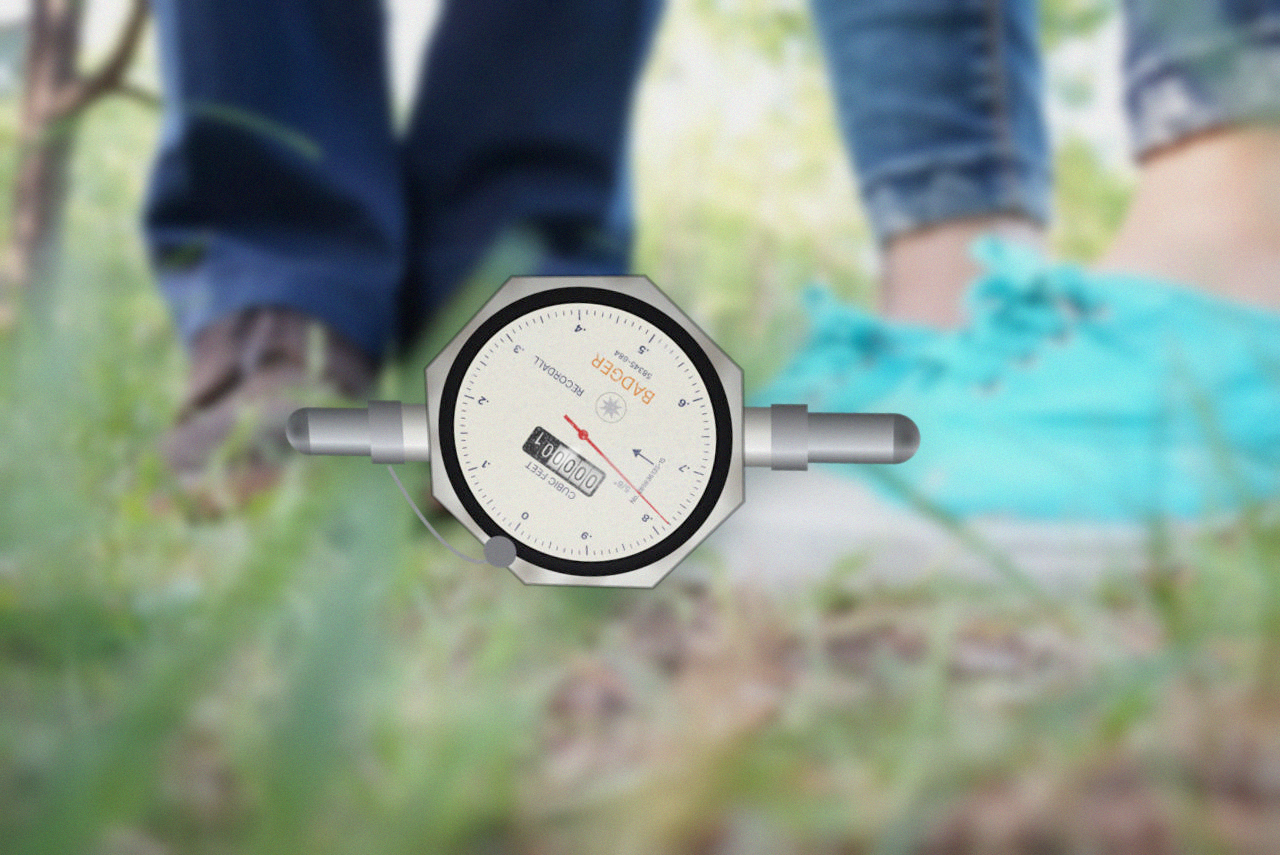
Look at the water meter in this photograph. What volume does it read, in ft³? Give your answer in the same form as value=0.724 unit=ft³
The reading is value=0.78 unit=ft³
